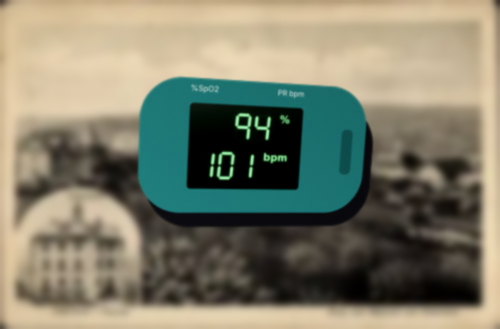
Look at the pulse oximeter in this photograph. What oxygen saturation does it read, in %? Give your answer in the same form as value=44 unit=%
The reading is value=94 unit=%
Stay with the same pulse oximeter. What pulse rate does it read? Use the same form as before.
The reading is value=101 unit=bpm
